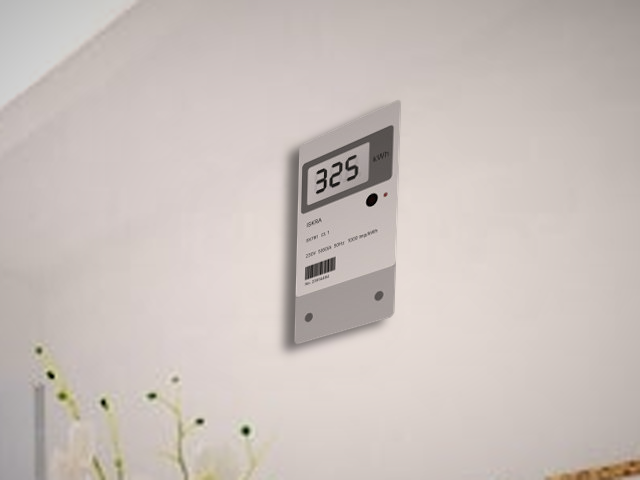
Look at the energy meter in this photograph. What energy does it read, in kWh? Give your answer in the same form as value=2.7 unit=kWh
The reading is value=325 unit=kWh
